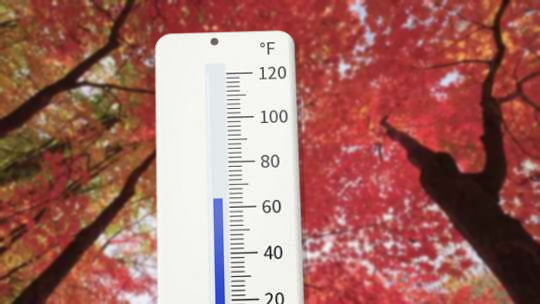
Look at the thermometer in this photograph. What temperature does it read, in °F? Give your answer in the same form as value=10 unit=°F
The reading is value=64 unit=°F
